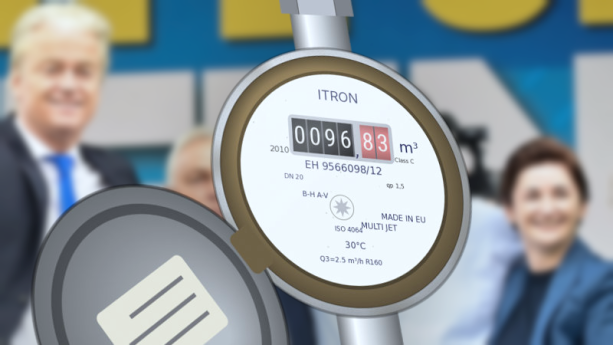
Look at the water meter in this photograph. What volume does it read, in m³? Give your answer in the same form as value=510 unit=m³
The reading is value=96.83 unit=m³
